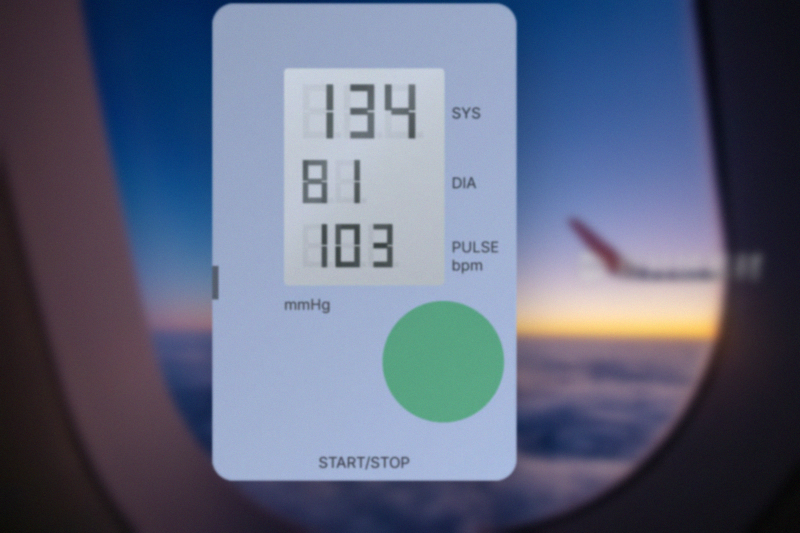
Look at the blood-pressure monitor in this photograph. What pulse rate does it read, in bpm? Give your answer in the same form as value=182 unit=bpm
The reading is value=103 unit=bpm
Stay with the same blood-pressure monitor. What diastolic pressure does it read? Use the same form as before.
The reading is value=81 unit=mmHg
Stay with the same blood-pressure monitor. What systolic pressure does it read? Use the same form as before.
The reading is value=134 unit=mmHg
